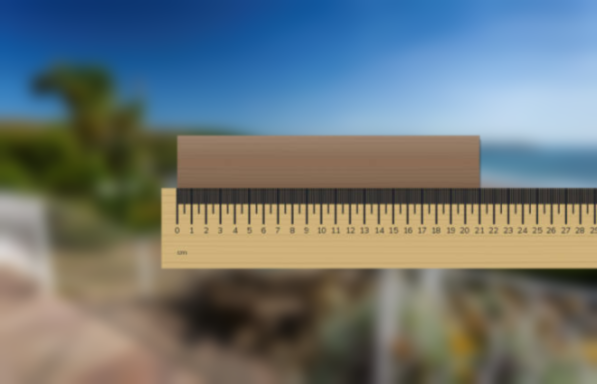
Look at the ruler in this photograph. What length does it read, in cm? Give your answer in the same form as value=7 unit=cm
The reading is value=21 unit=cm
